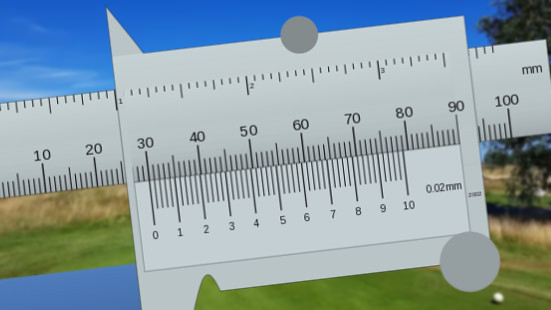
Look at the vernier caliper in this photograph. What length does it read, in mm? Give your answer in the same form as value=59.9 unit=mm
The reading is value=30.0 unit=mm
